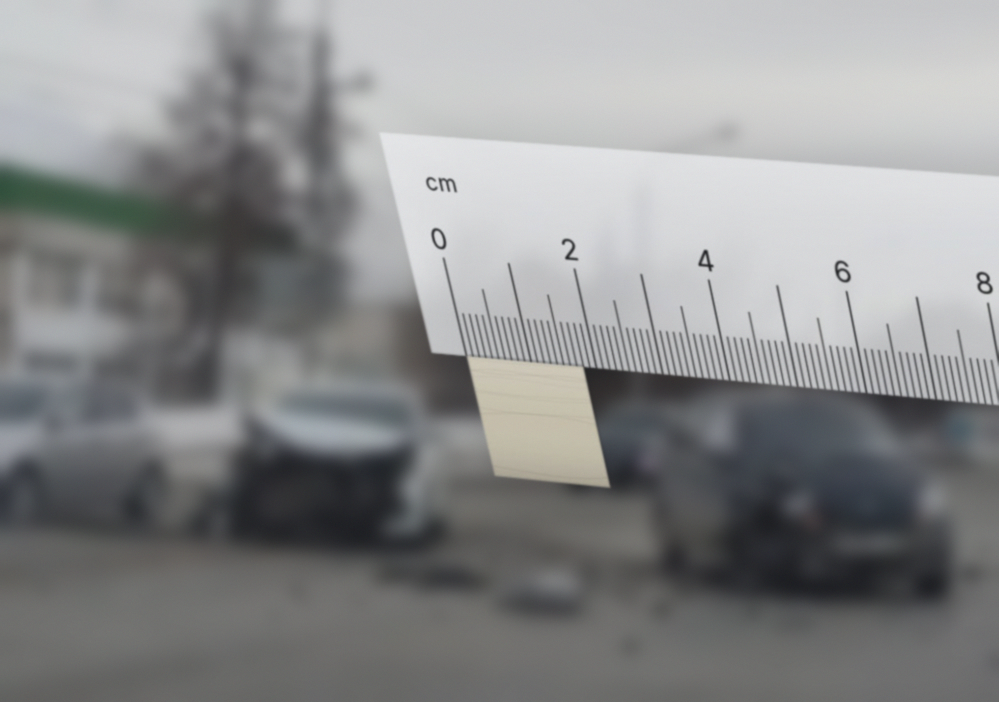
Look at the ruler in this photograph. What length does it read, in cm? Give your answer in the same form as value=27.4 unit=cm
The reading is value=1.8 unit=cm
